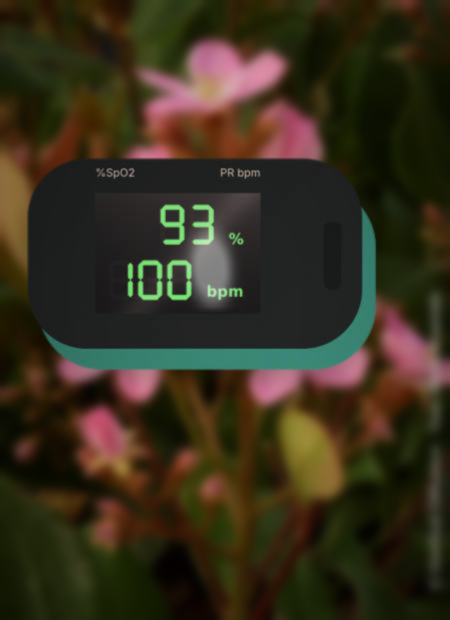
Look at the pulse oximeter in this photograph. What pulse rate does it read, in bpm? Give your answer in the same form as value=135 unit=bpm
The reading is value=100 unit=bpm
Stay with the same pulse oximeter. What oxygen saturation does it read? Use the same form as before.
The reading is value=93 unit=%
